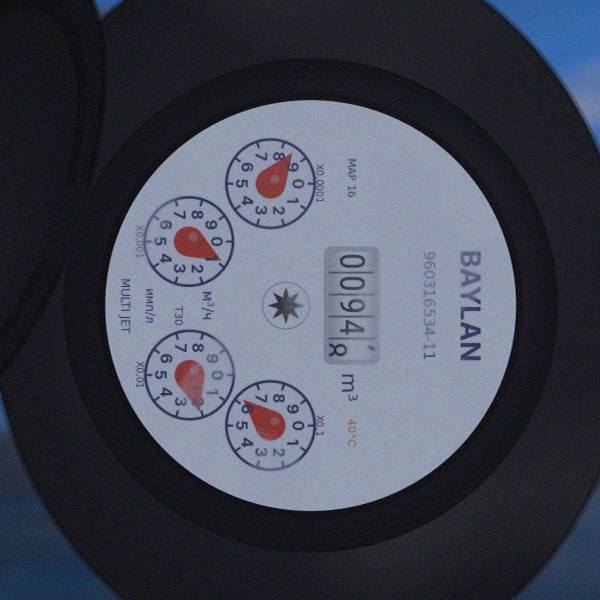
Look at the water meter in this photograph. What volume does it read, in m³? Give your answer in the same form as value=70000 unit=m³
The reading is value=947.6208 unit=m³
